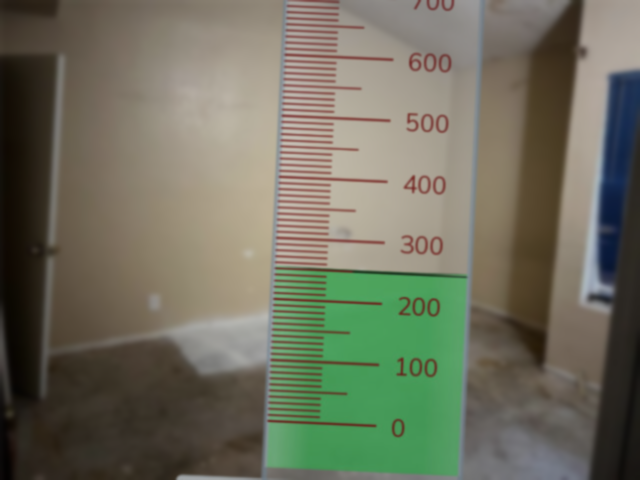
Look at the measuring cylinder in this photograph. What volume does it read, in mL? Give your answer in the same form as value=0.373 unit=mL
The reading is value=250 unit=mL
